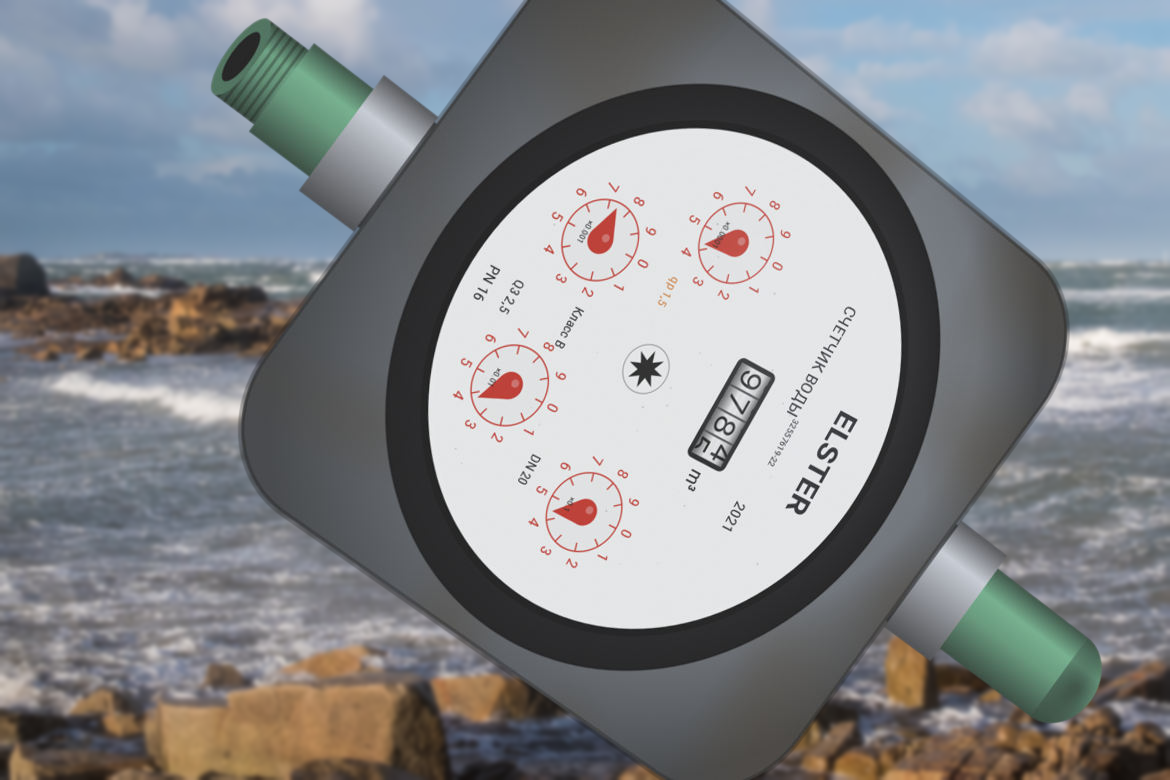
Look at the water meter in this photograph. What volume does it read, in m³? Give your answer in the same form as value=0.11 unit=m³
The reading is value=9784.4374 unit=m³
